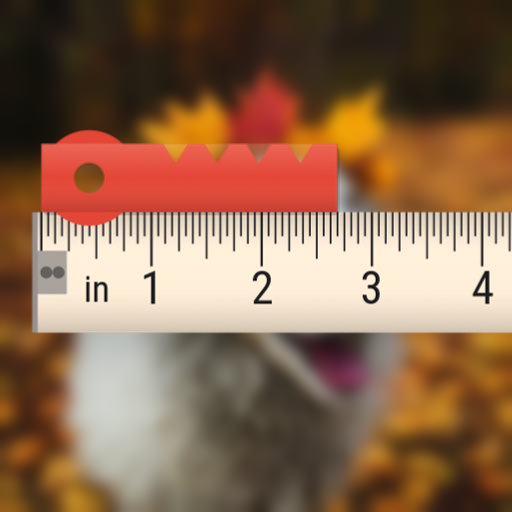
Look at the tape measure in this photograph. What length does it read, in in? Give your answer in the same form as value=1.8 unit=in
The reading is value=2.6875 unit=in
